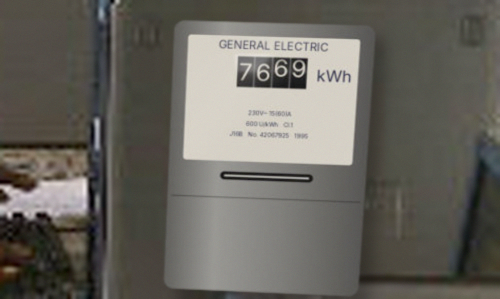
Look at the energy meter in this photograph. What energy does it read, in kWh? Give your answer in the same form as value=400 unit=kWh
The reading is value=7669 unit=kWh
